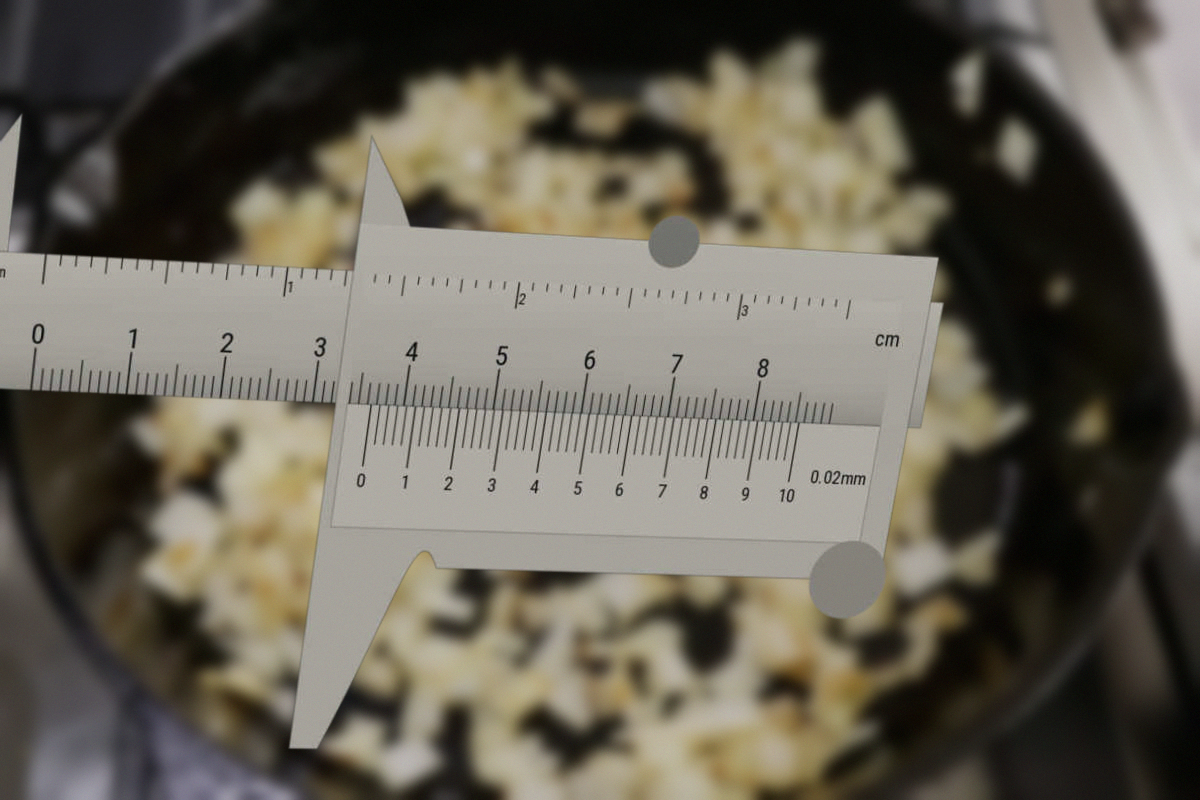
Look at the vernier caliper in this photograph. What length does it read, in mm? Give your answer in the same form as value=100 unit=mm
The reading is value=36.4 unit=mm
